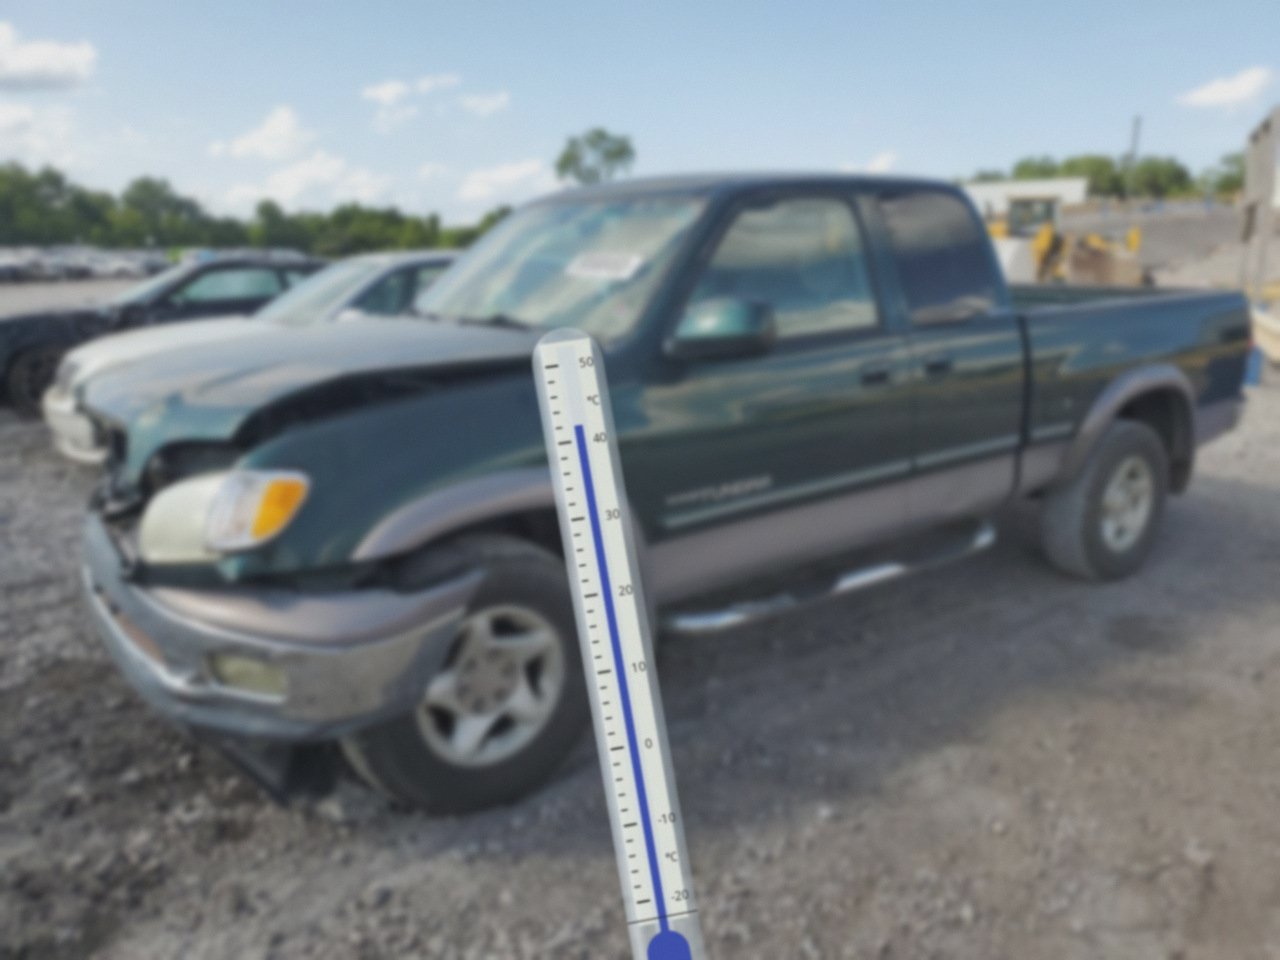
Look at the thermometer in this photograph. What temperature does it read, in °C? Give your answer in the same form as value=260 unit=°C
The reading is value=42 unit=°C
